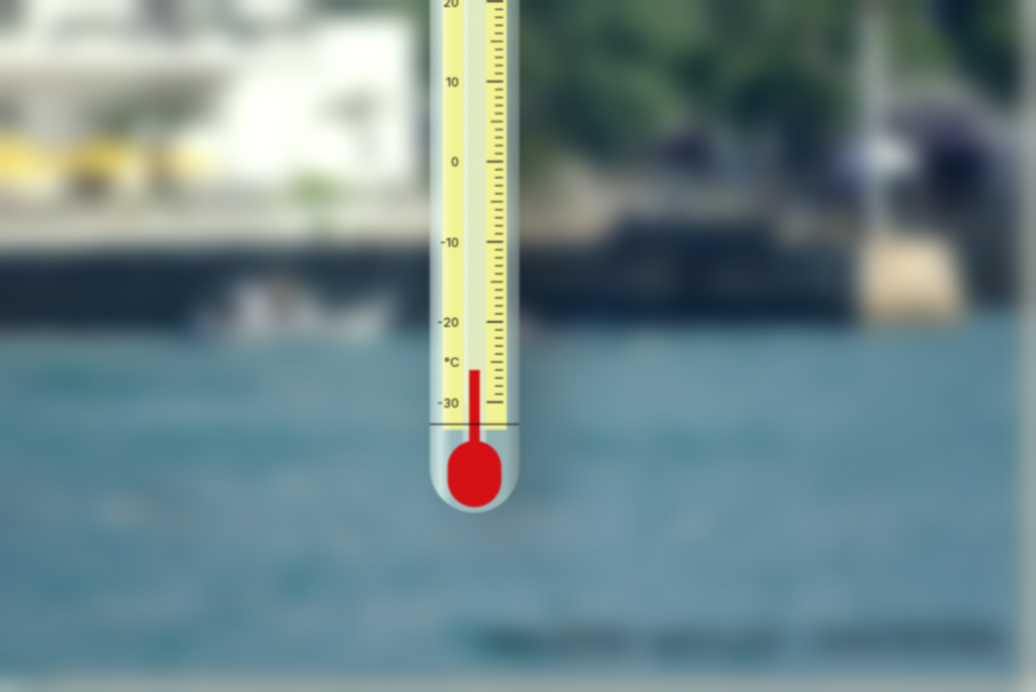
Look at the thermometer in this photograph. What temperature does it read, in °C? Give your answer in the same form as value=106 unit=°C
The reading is value=-26 unit=°C
